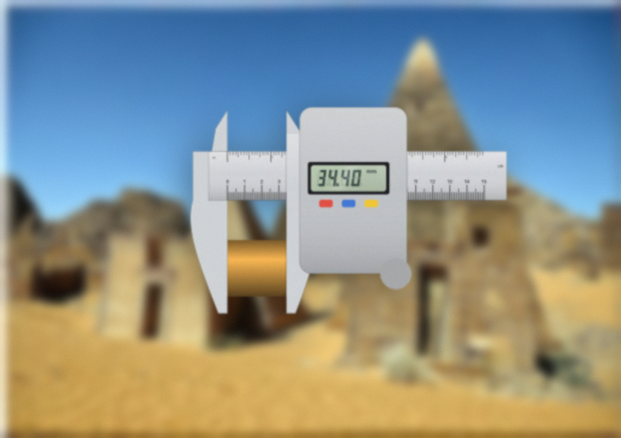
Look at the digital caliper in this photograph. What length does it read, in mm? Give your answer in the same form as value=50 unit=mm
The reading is value=34.40 unit=mm
